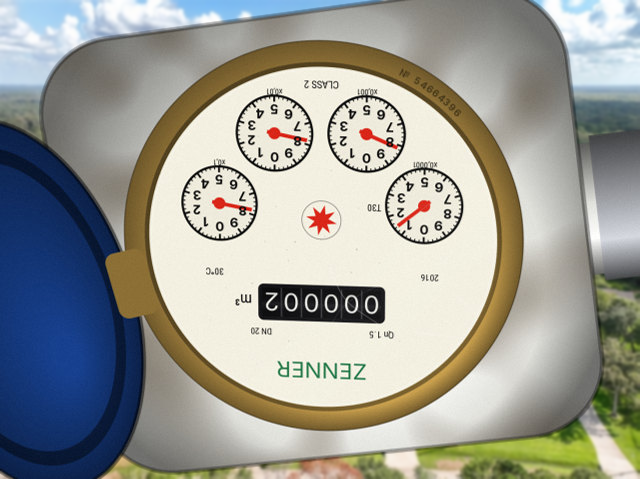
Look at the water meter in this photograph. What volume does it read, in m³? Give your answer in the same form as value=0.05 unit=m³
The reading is value=2.7781 unit=m³
